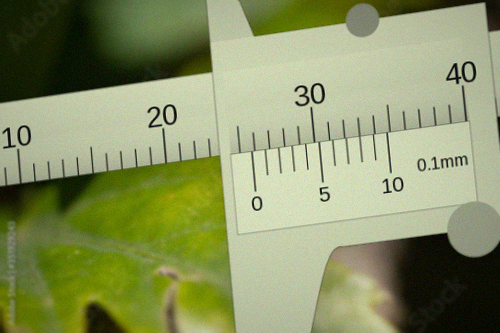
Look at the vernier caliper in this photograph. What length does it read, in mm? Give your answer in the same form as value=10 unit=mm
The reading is value=25.8 unit=mm
